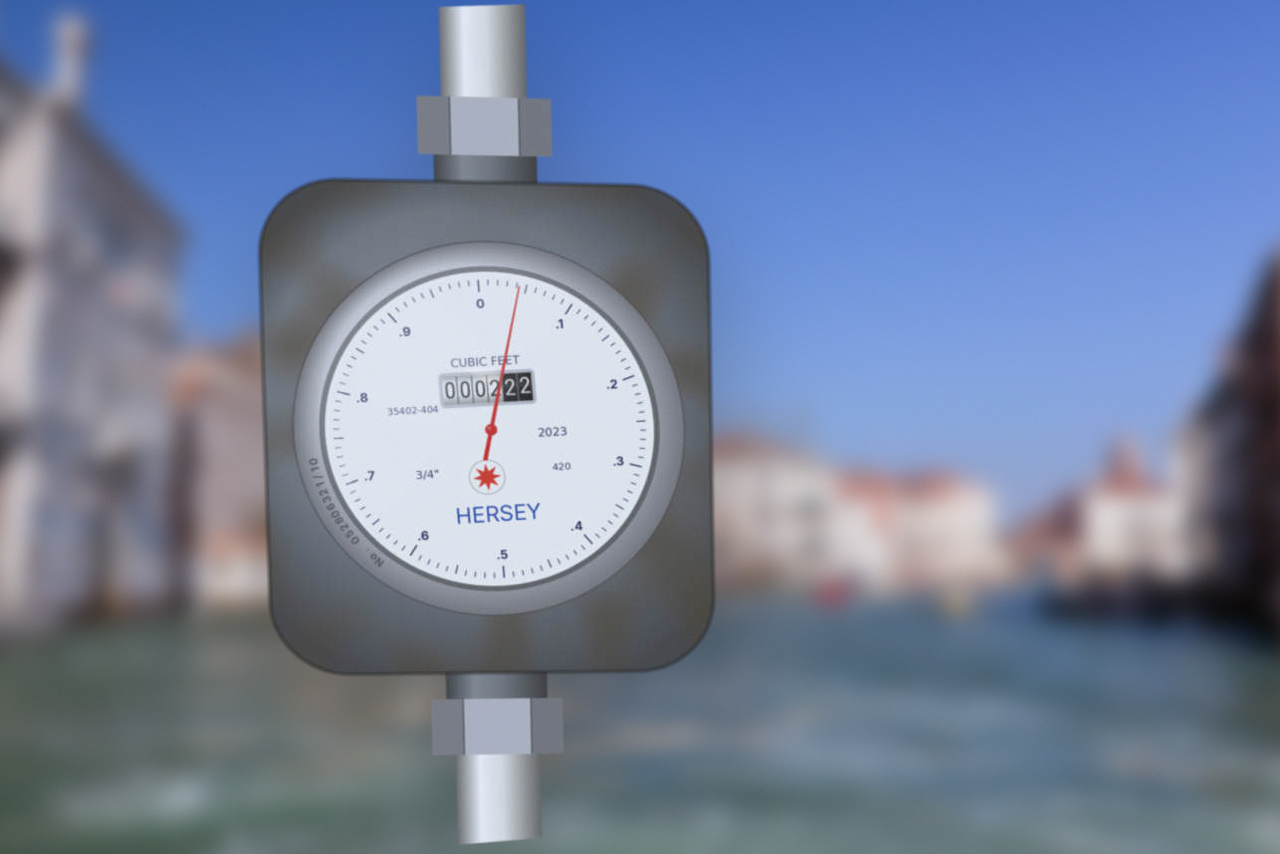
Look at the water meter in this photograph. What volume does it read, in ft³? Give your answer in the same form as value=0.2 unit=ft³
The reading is value=222.04 unit=ft³
